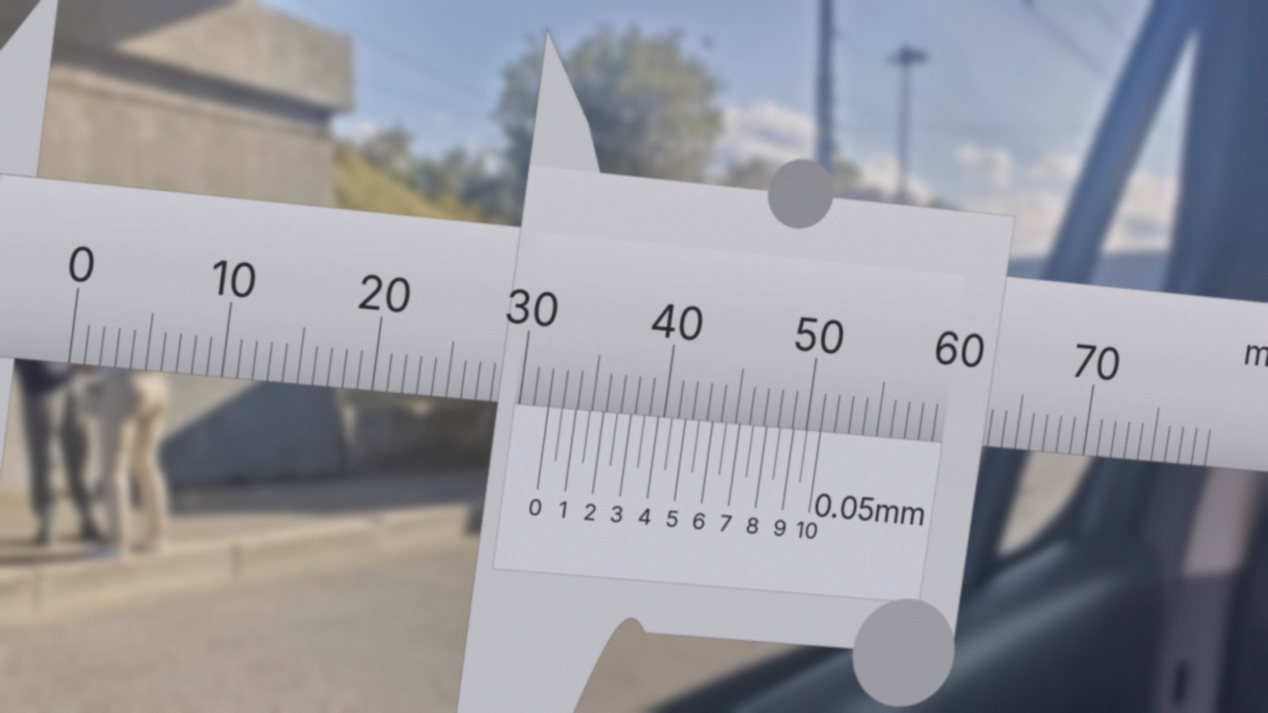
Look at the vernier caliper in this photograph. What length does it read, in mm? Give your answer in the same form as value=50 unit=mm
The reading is value=32.0 unit=mm
